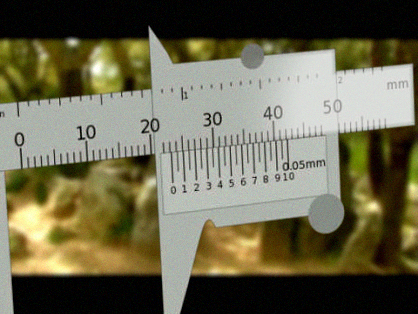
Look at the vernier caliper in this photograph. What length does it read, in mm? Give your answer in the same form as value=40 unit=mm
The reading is value=23.2 unit=mm
